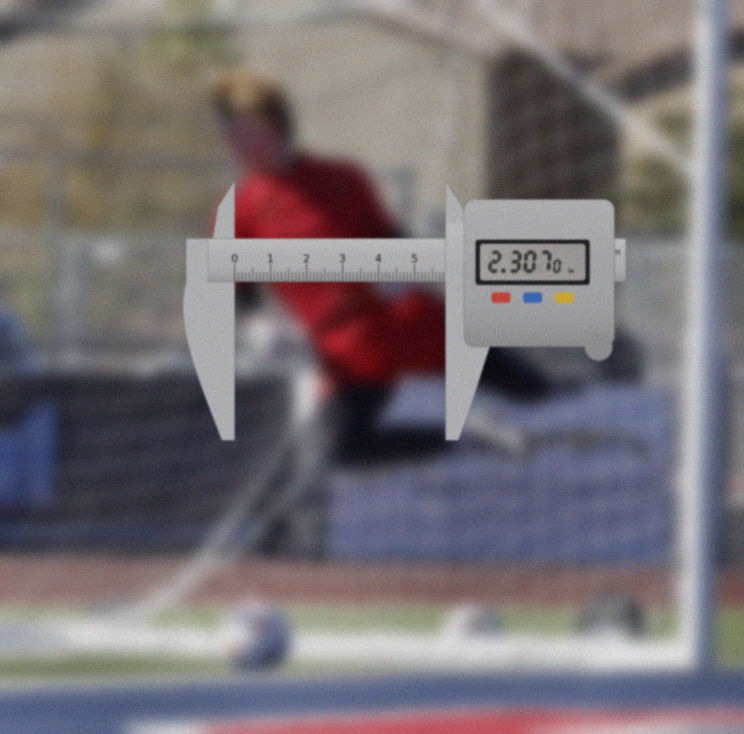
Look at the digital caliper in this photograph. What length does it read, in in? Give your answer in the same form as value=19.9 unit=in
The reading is value=2.3070 unit=in
